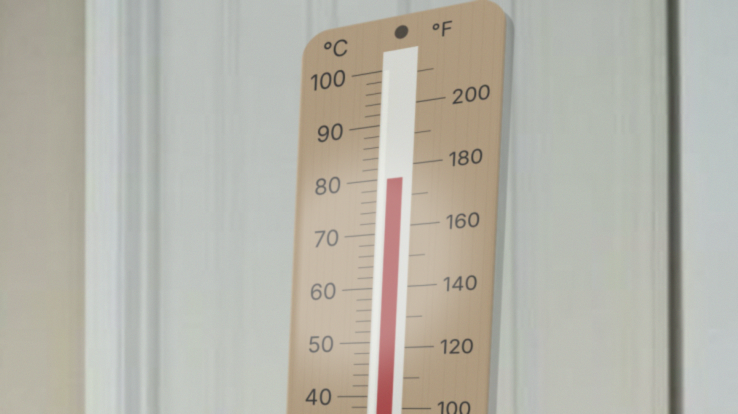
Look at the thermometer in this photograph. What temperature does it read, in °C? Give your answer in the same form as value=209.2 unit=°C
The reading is value=80 unit=°C
